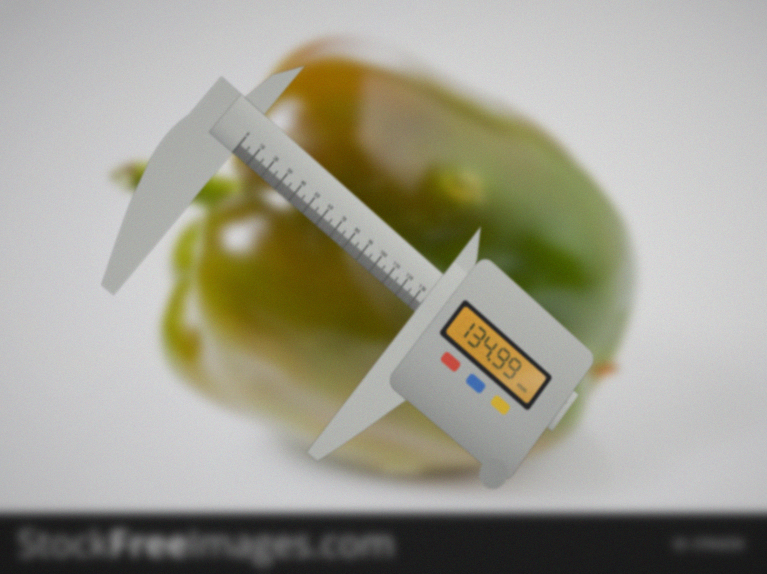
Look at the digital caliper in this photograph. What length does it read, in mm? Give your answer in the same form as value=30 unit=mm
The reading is value=134.99 unit=mm
